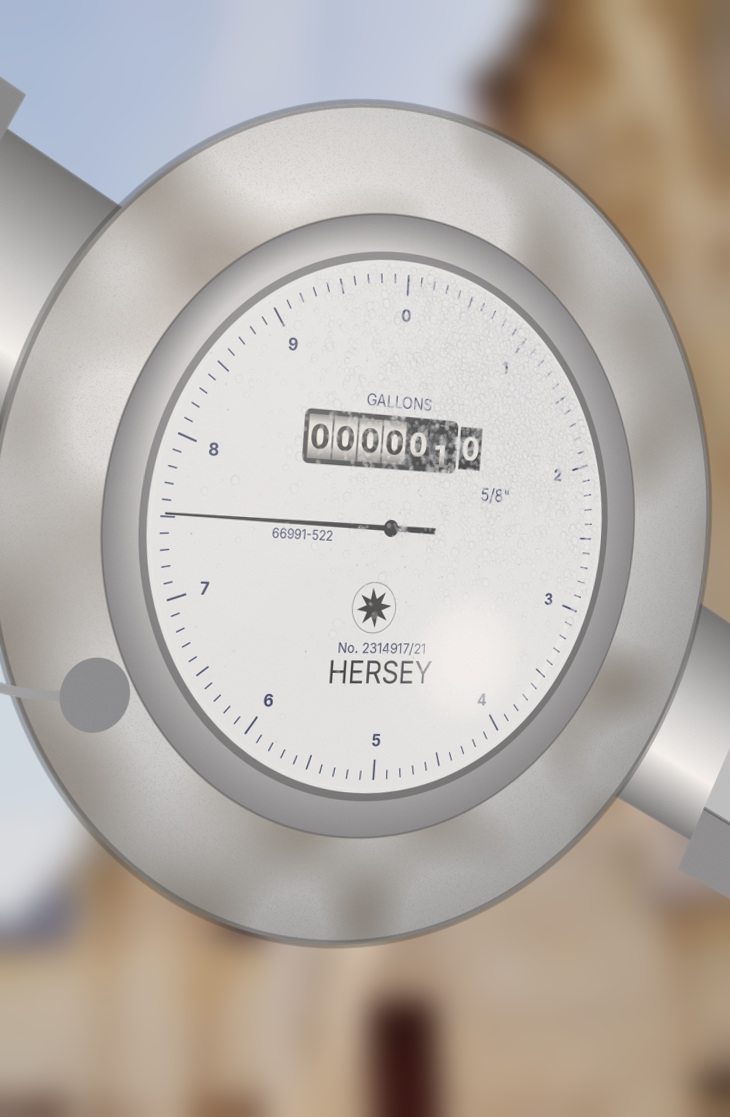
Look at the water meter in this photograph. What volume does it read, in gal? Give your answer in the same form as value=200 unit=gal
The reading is value=7.5 unit=gal
